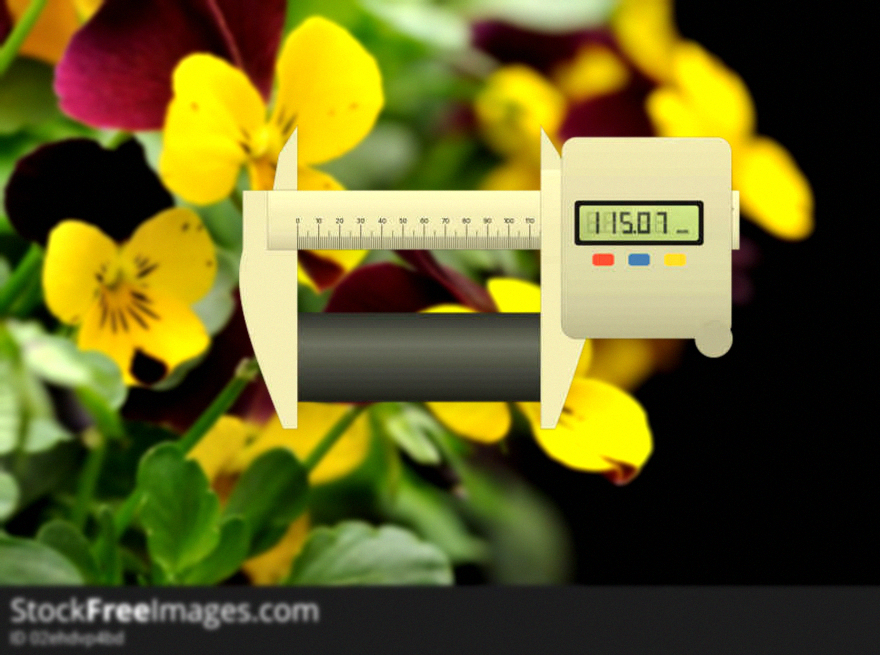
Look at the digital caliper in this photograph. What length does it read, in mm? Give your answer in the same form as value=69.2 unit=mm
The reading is value=115.07 unit=mm
